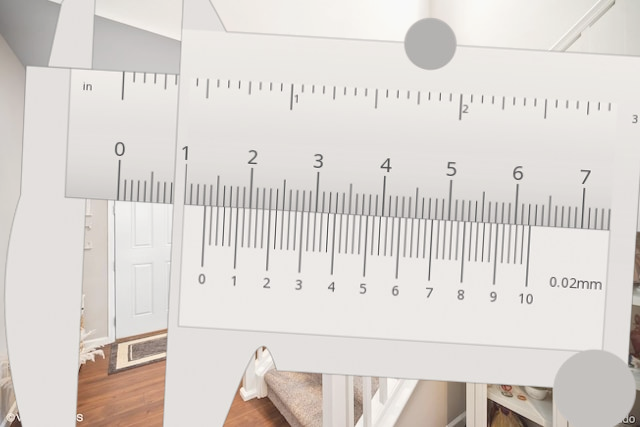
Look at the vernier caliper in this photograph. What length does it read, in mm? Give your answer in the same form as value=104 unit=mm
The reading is value=13.2 unit=mm
